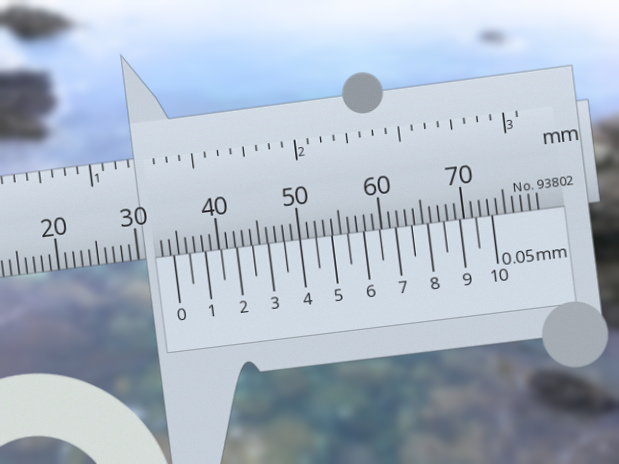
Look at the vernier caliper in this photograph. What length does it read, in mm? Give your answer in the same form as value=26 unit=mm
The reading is value=34.4 unit=mm
